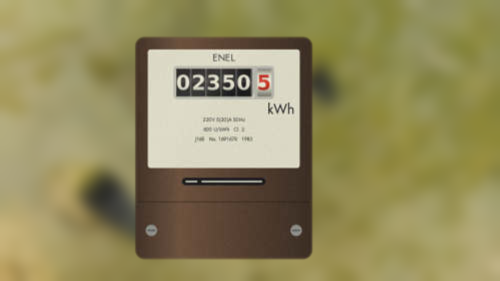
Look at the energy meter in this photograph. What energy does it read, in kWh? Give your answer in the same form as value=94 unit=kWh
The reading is value=2350.5 unit=kWh
